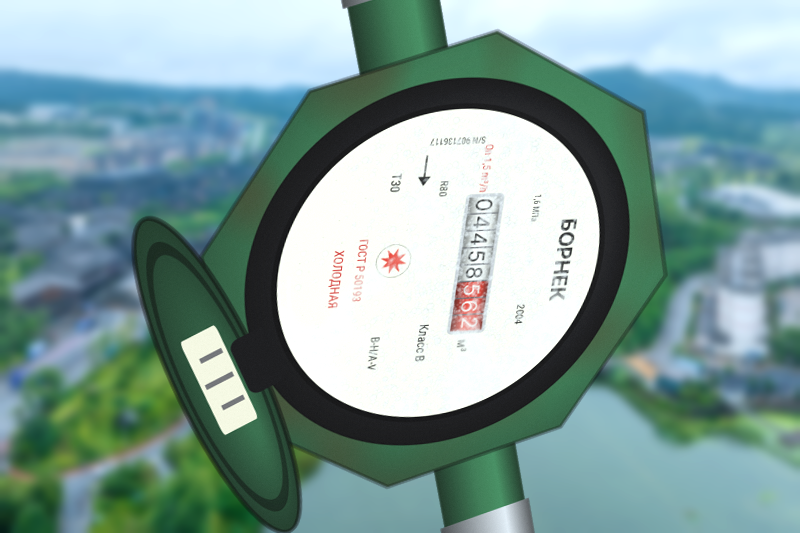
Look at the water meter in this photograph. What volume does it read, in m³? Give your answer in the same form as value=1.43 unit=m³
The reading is value=4458.562 unit=m³
